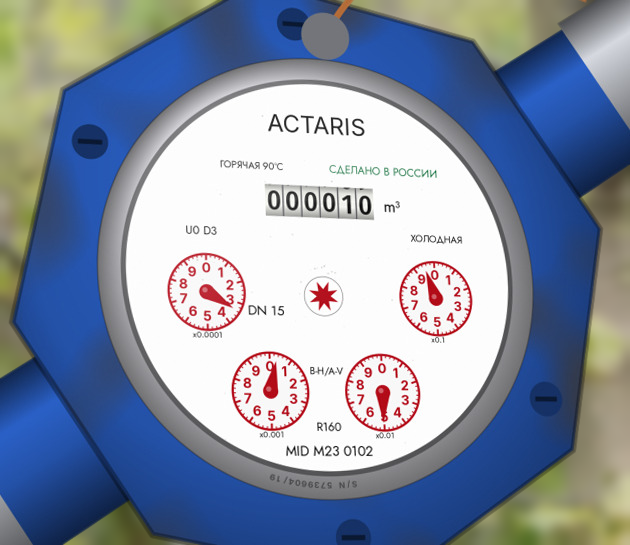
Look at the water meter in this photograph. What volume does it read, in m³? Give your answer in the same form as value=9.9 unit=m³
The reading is value=9.9503 unit=m³
